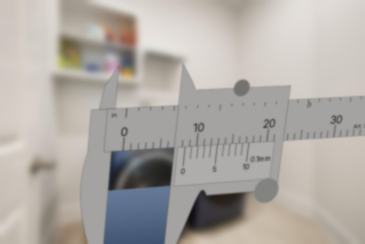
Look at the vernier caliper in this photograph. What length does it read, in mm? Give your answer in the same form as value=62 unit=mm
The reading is value=8.4 unit=mm
